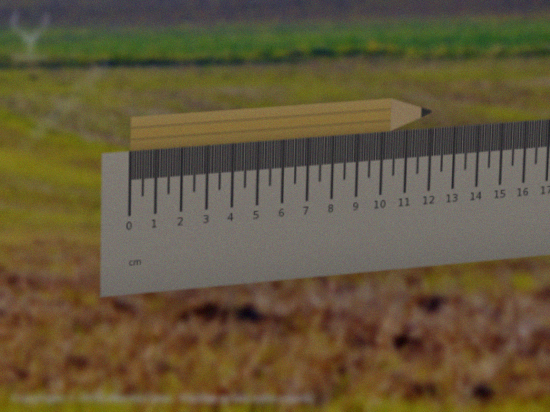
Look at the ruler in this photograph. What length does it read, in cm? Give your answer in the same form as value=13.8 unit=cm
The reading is value=12 unit=cm
